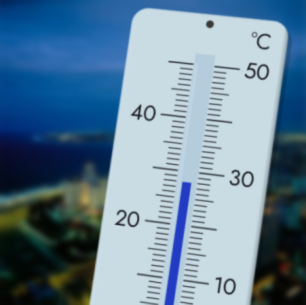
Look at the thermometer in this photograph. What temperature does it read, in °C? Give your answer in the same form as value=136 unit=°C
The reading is value=28 unit=°C
